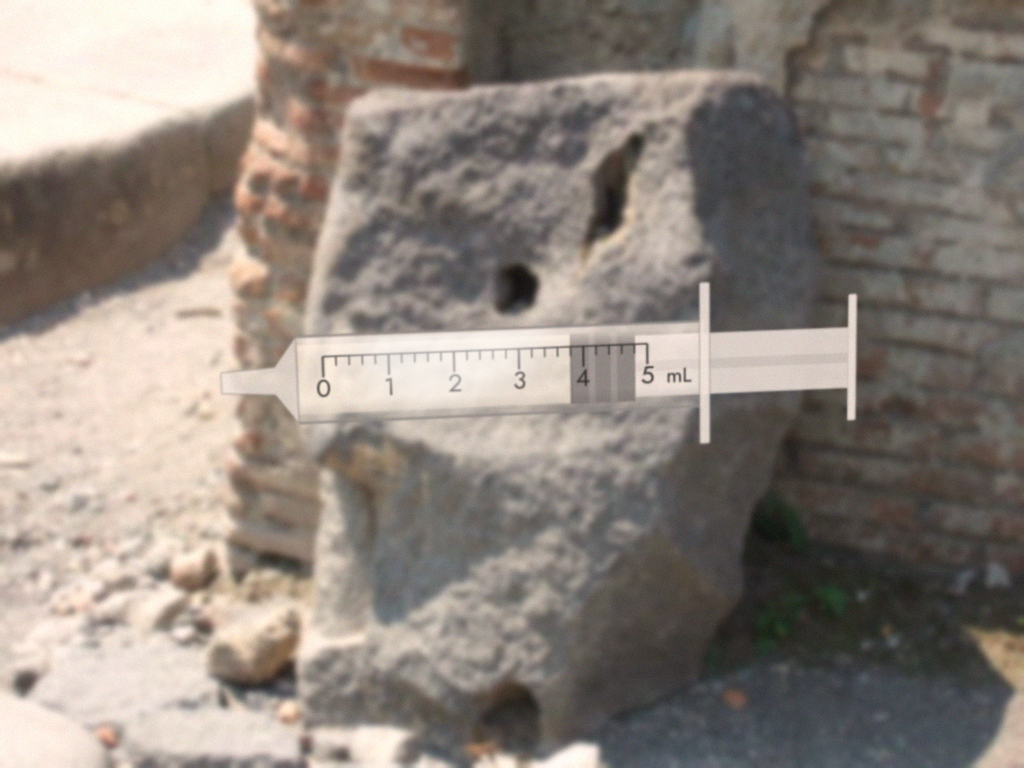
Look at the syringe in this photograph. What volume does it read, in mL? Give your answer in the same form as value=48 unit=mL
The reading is value=3.8 unit=mL
